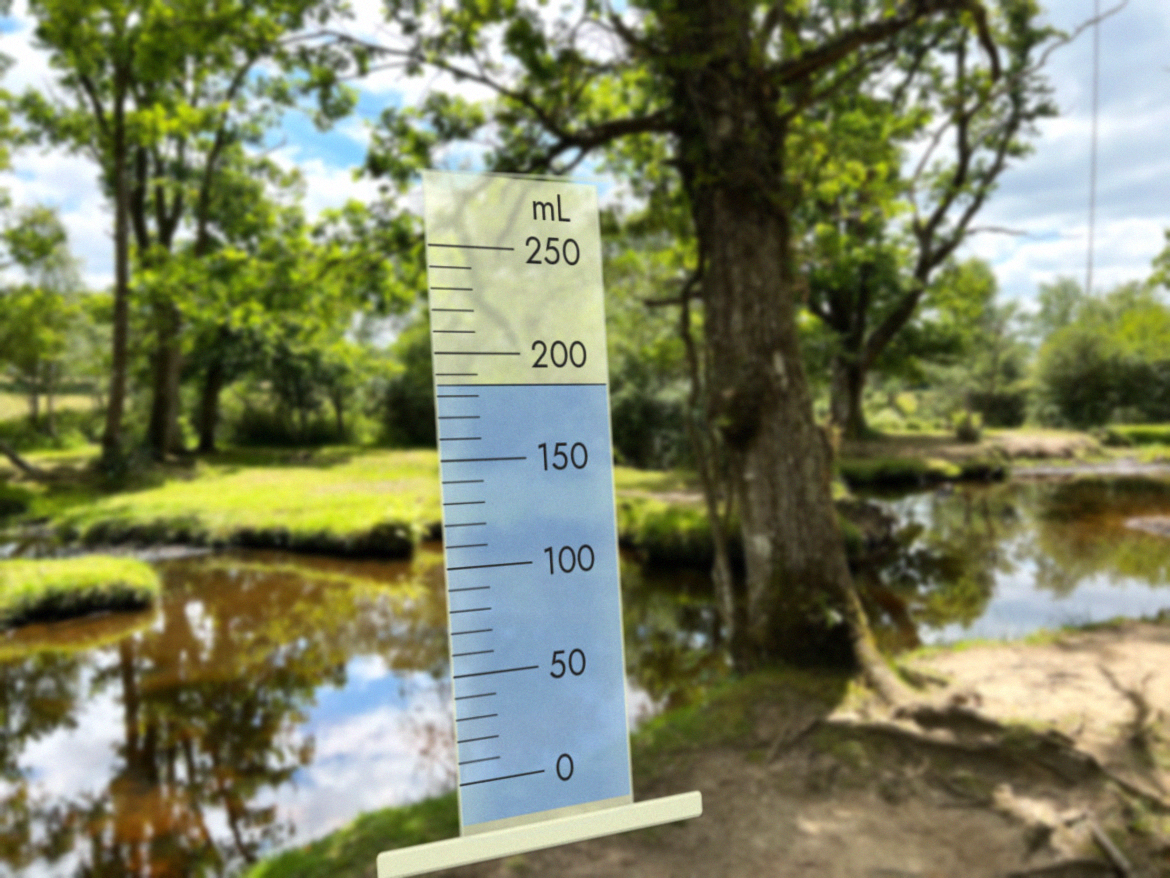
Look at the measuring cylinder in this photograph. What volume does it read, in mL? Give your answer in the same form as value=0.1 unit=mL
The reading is value=185 unit=mL
